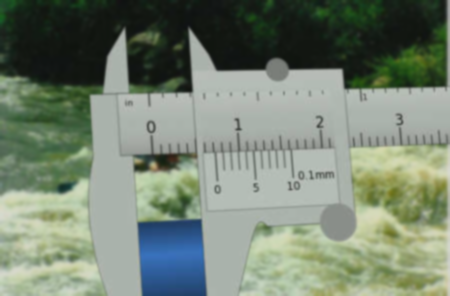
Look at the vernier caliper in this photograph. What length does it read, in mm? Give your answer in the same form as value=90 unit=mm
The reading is value=7.2 unit=mm
